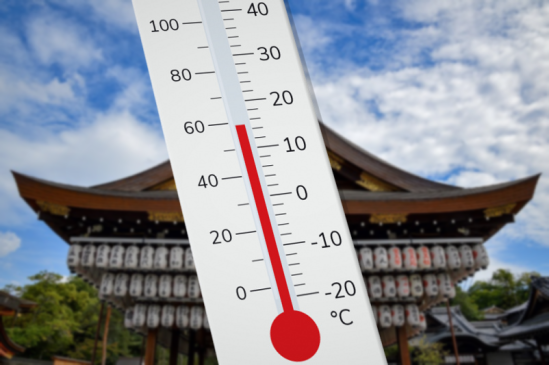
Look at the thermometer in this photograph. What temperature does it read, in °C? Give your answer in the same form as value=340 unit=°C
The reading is value=15 unit=°C
